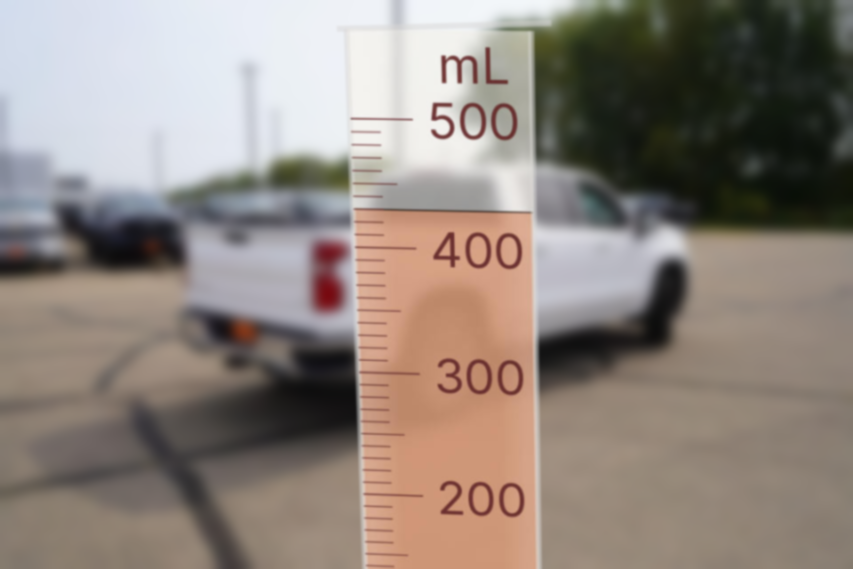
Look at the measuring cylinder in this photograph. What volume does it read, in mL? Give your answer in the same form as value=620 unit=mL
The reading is value=430 unit=mL
